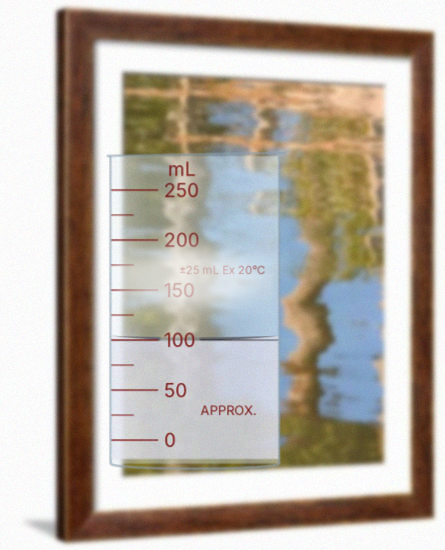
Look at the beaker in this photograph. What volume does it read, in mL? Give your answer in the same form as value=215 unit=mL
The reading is value=100 unit=mL
